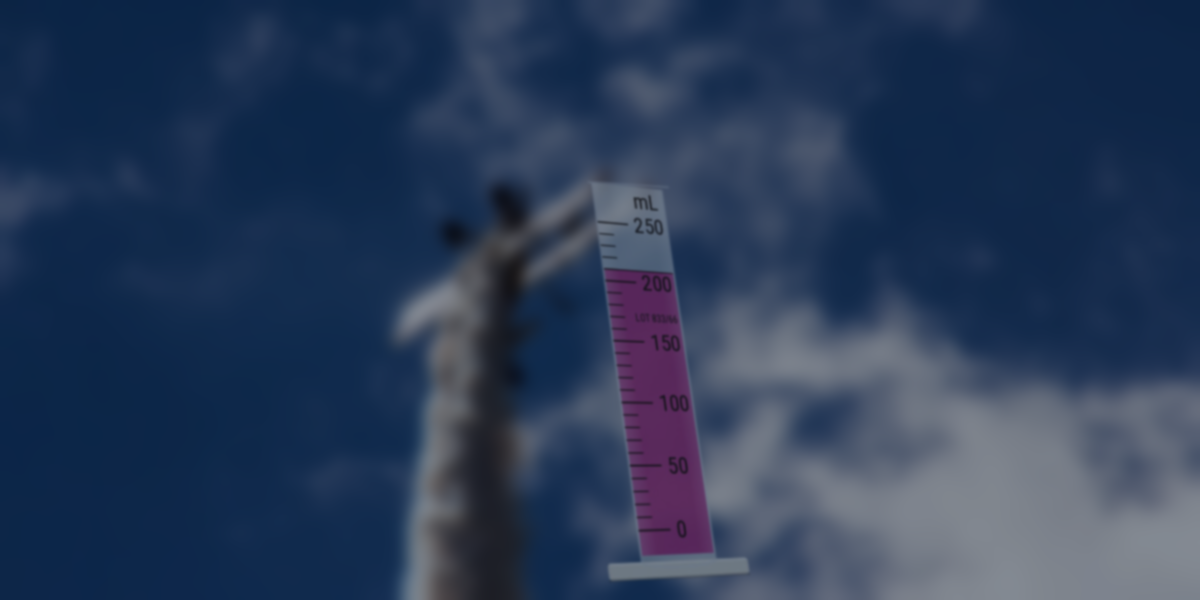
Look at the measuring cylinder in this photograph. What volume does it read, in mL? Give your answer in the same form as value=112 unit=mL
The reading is value=210 unit=mL
